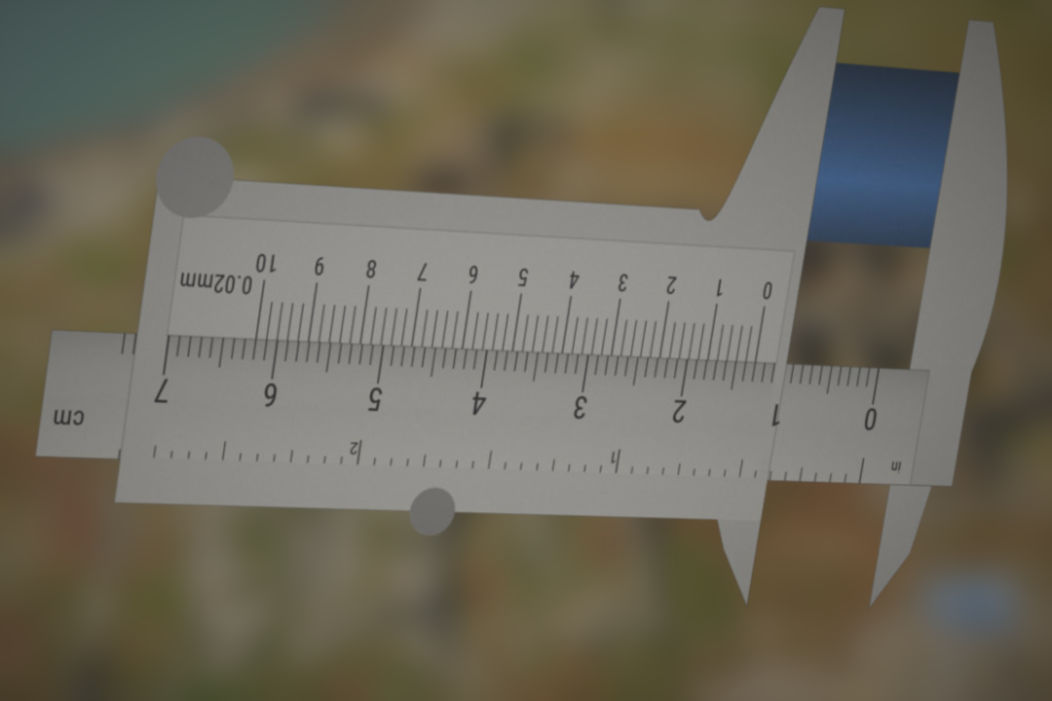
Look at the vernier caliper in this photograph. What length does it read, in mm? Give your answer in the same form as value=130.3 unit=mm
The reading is value=13.0 unit=mm
